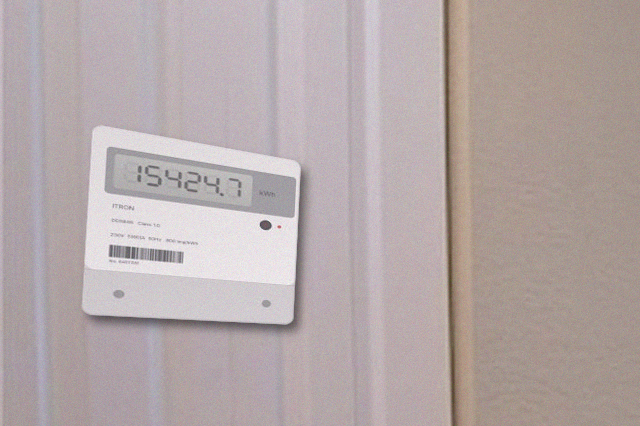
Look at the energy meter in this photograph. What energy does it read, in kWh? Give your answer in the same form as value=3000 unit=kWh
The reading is value=15424.7 unit=kWh
